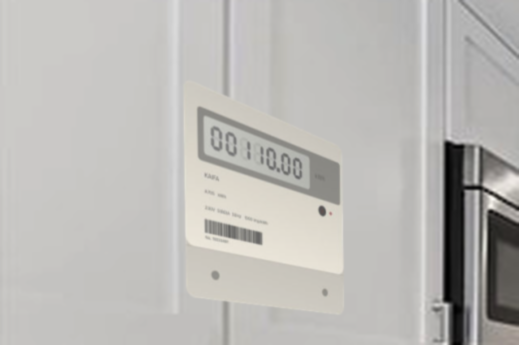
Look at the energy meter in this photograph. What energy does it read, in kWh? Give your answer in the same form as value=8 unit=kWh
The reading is value=110.00 unit=kWh
